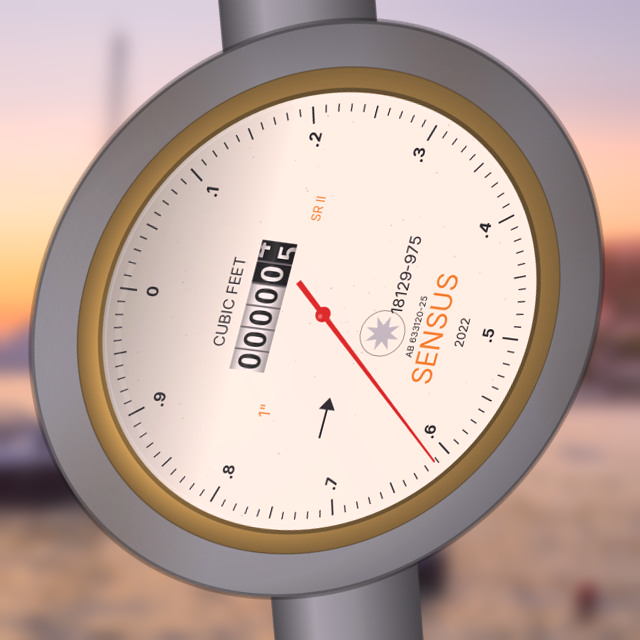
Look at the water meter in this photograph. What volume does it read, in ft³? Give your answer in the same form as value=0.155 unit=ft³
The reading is value=4.61 unit=ft³
